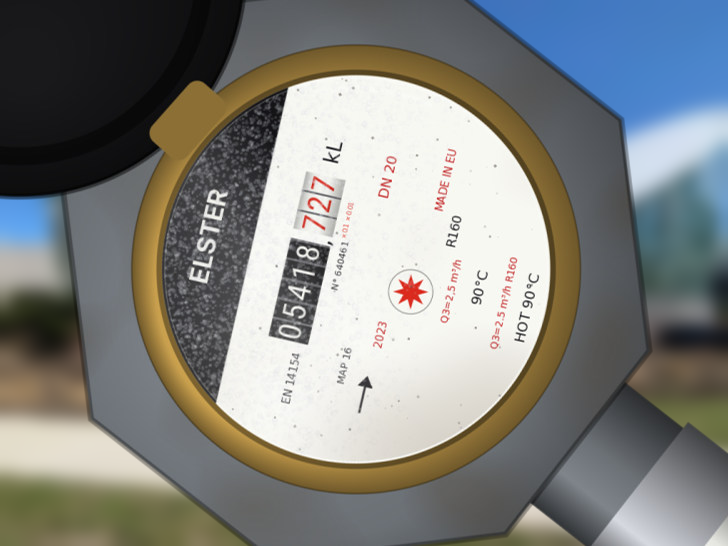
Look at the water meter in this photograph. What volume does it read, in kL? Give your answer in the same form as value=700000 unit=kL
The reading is value=5418.727 unit=kL
